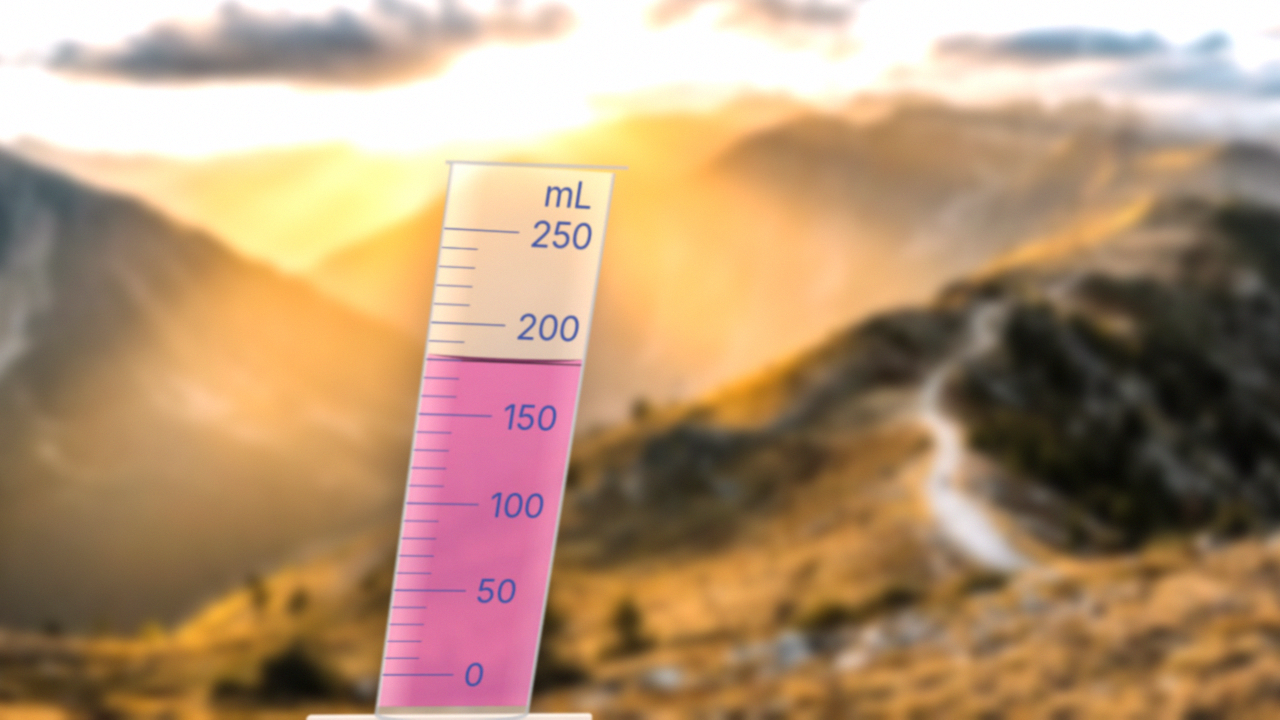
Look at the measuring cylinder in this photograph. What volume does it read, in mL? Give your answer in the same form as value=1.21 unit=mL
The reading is value=180 unit=mL
